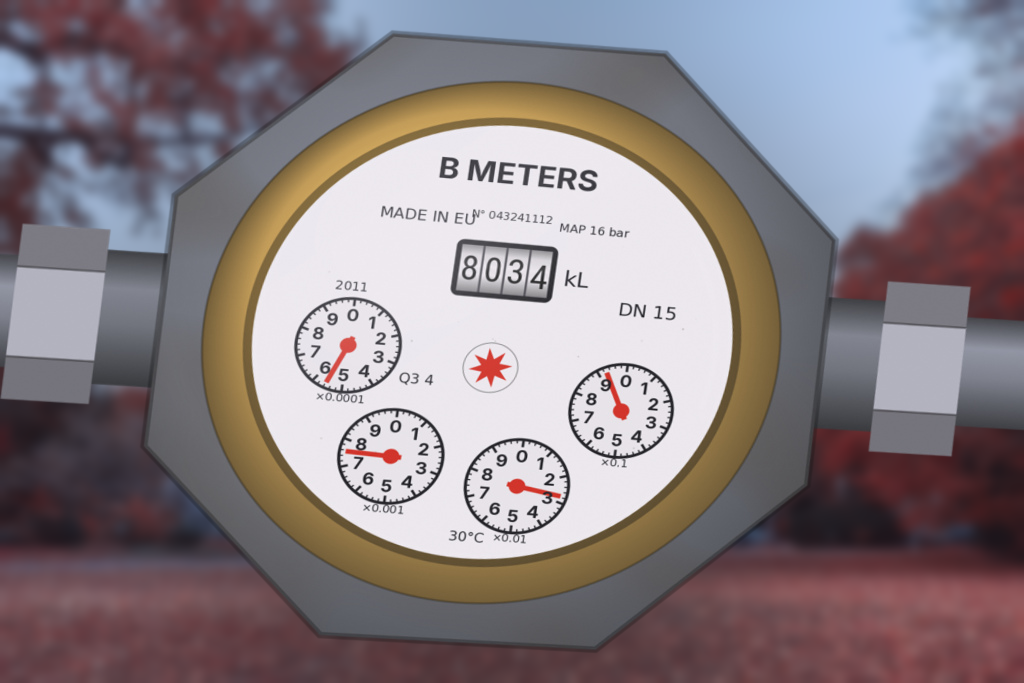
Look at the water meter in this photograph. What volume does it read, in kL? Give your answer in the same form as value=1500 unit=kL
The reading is value=8033.9275 unit=kL
